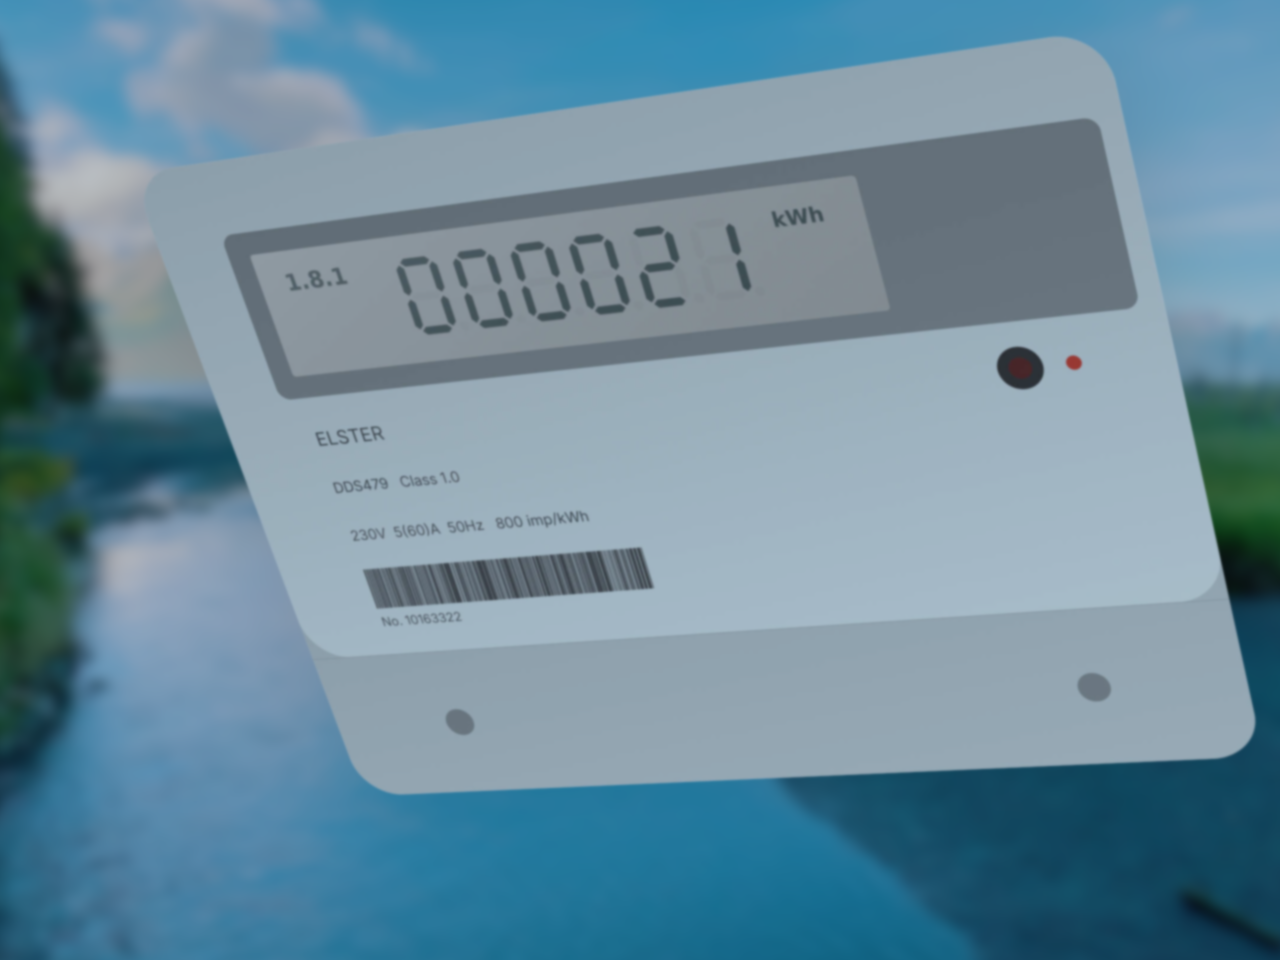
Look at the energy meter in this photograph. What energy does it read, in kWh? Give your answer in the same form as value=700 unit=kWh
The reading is value=21 unit=kWh
